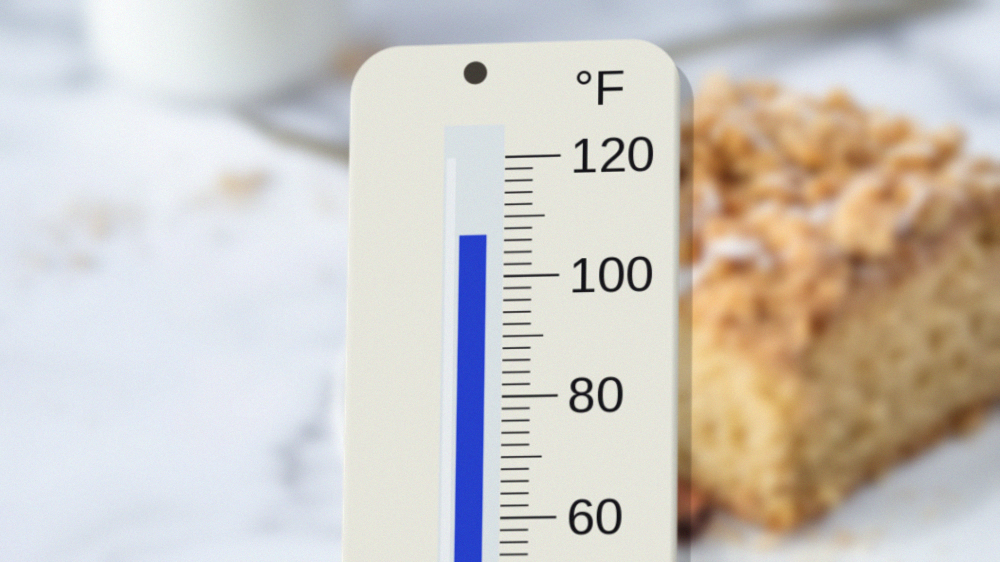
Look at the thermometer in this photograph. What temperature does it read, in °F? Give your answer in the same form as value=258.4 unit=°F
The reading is value=107 unit=°F
